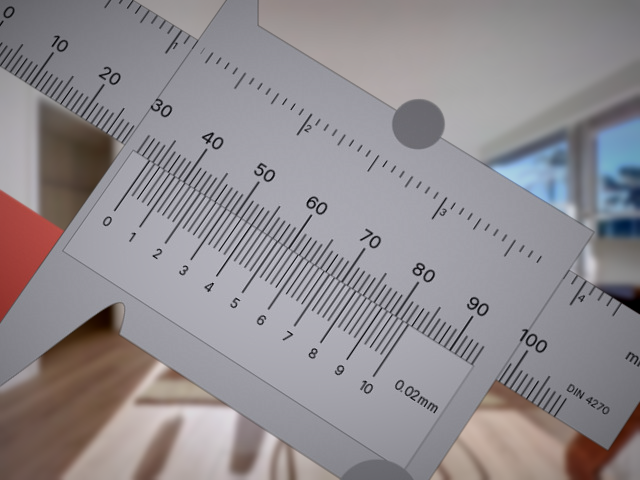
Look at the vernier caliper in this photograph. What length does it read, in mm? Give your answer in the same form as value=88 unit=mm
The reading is value=33.4 unit=mm
